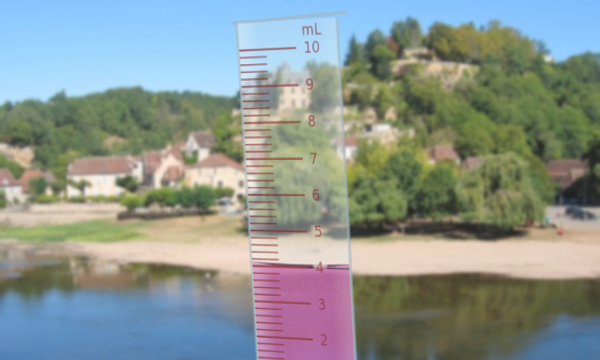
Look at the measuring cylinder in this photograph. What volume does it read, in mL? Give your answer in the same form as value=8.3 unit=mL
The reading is value=4 unit=mL
